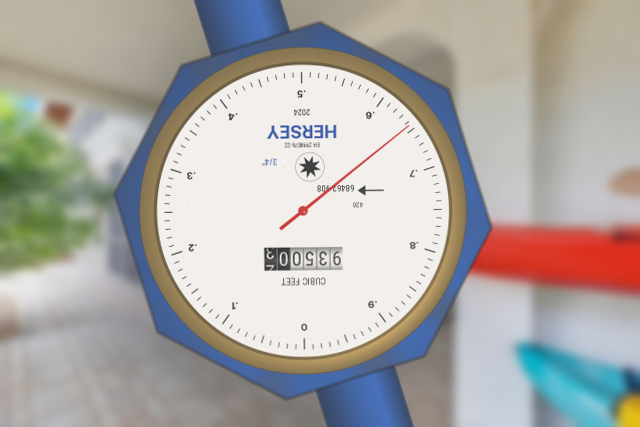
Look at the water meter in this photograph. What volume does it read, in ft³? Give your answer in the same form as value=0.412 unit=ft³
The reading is value=935002.64 unit=ft³
